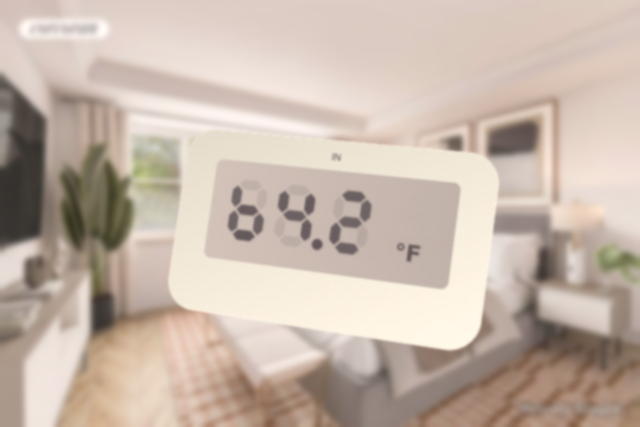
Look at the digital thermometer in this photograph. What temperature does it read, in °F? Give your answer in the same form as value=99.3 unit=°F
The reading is value=64.2 unit=°F
